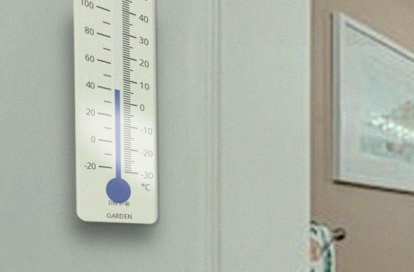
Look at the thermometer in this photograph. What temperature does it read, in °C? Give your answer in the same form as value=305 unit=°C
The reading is value=5 unit=°C
